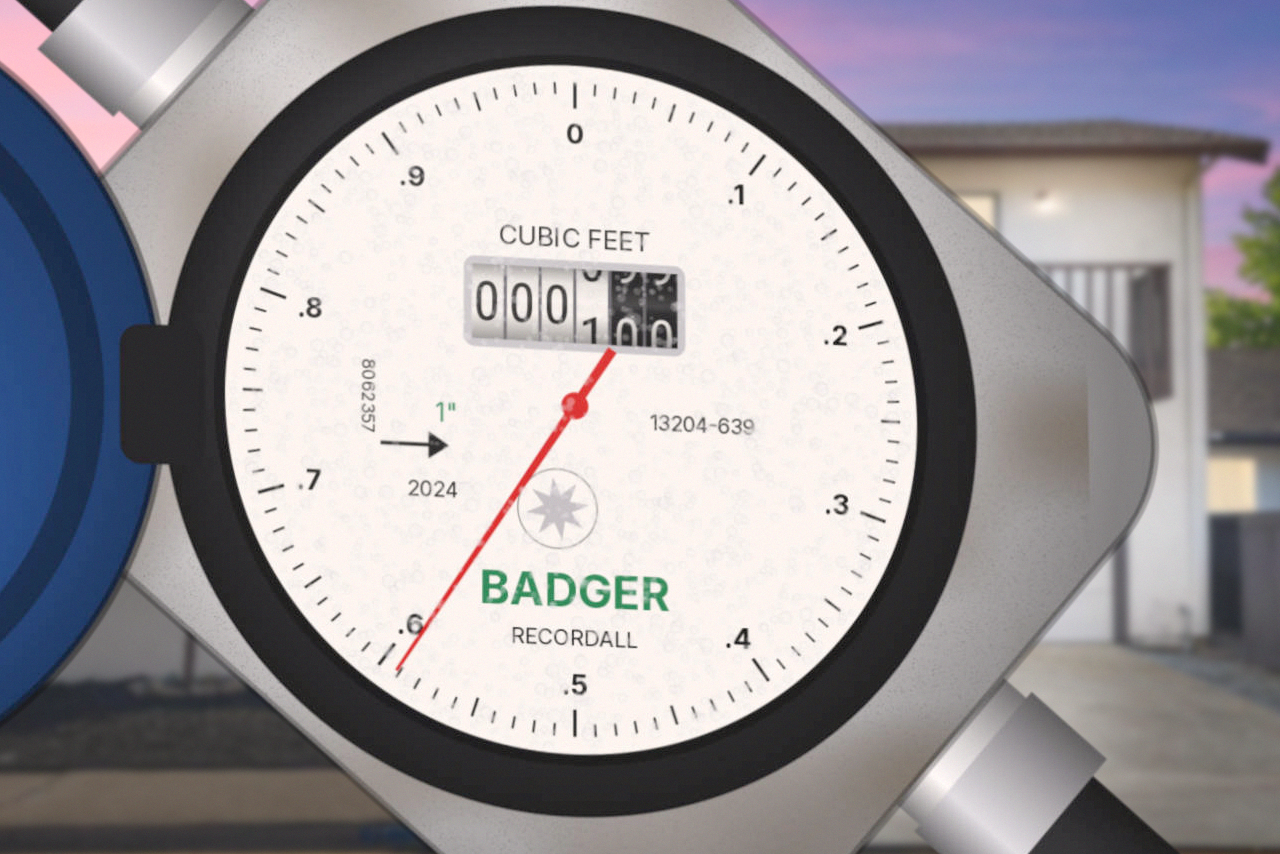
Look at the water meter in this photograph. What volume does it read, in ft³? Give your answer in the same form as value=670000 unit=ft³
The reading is value=99.59 unit=ft³
